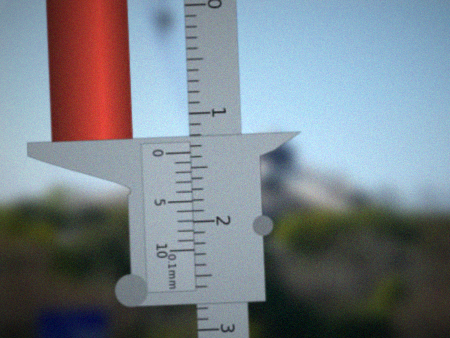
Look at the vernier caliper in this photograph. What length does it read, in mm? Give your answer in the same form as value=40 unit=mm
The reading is value=13.6 unit=mm
